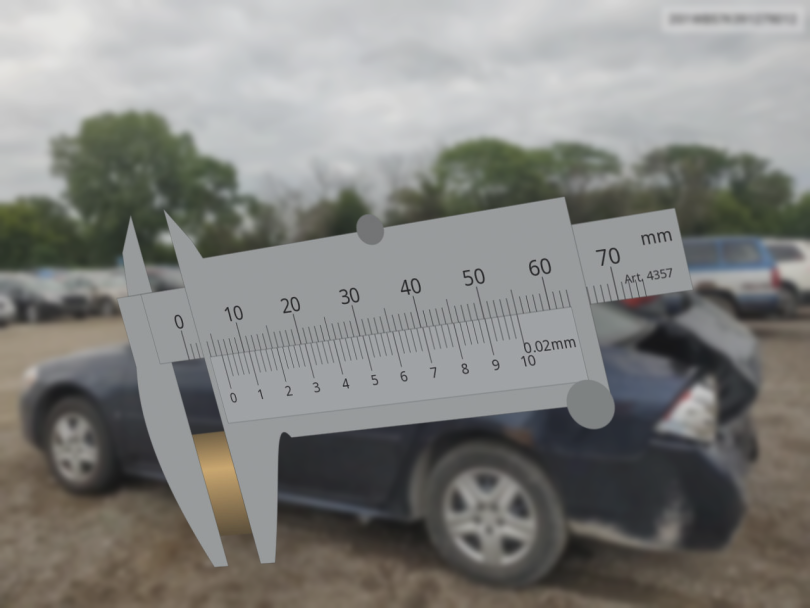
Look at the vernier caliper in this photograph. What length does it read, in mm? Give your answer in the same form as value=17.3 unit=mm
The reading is value=6.0 unit=mm
